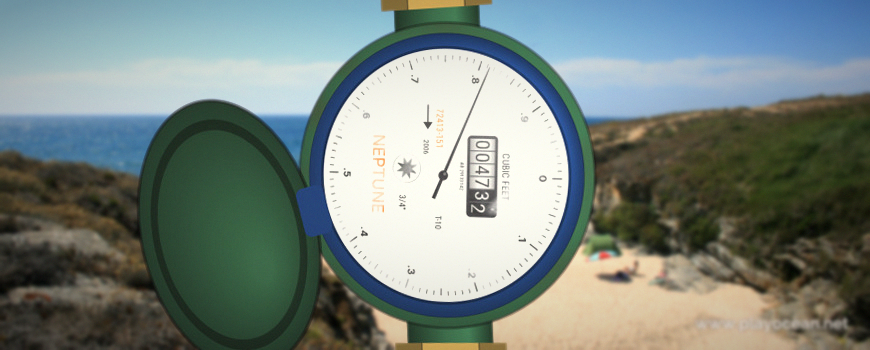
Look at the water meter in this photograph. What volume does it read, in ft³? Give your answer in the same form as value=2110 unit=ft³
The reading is value=4731.81 unit=ft³
